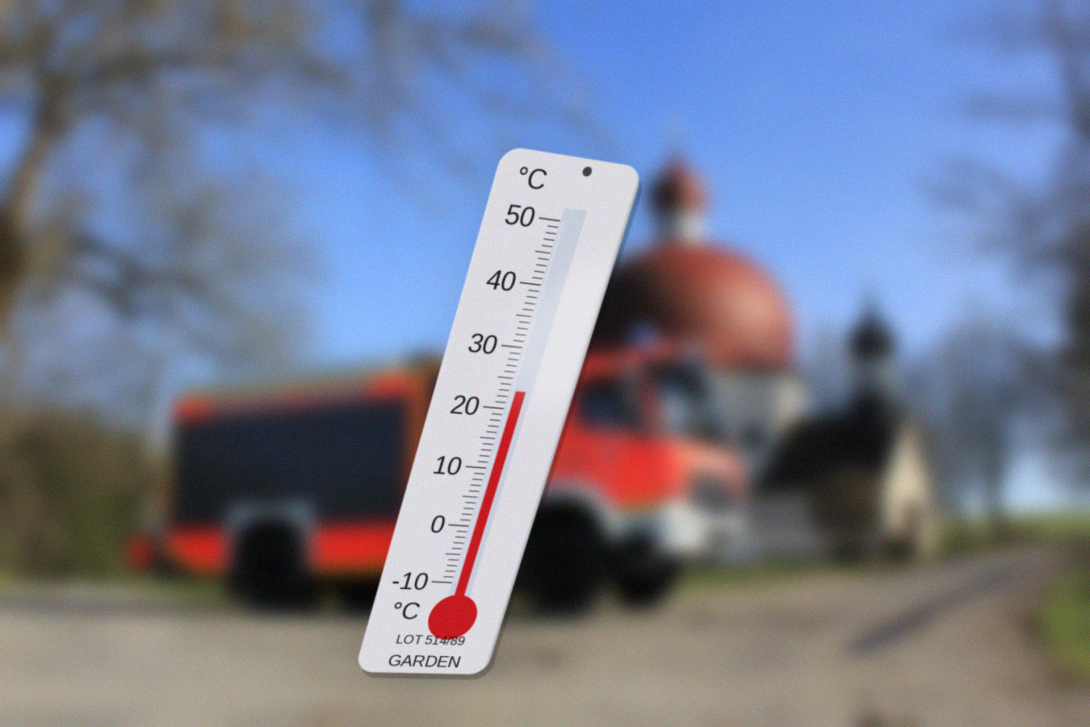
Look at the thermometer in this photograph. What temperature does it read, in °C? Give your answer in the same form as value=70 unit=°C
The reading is value=23 unit=°C
